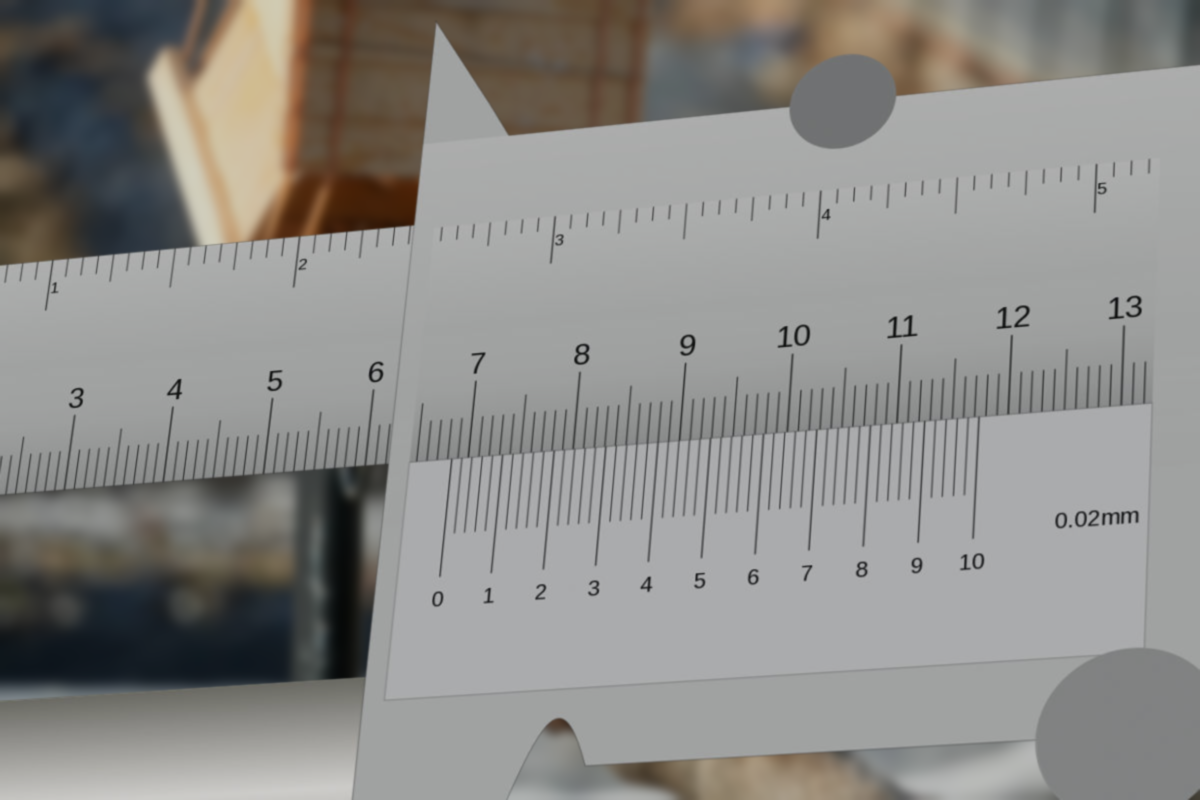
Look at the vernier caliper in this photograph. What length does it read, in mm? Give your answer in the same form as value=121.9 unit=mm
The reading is value=68.4 unit=mm
